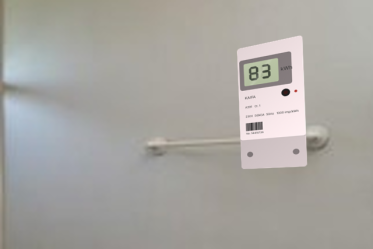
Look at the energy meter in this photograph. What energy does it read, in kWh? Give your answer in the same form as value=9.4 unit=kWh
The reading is value=83 unit=kWh
